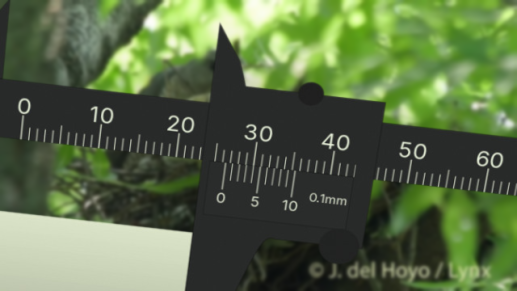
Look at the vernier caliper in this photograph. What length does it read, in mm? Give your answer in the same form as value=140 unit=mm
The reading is value=26.4 unit=mm
